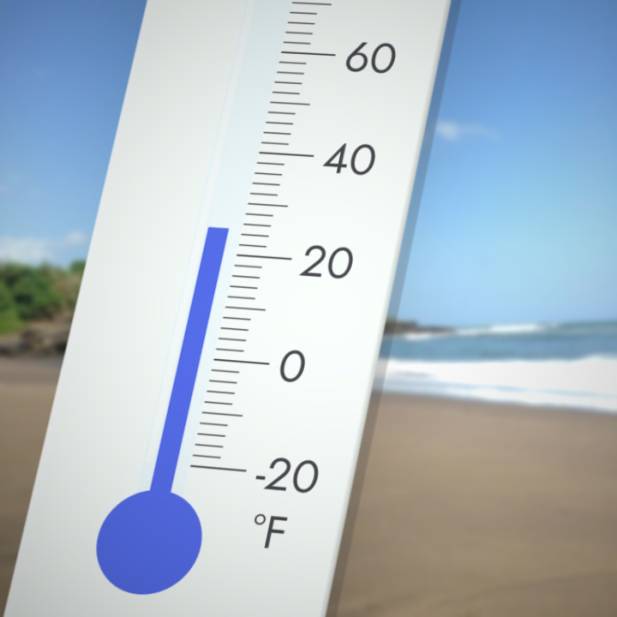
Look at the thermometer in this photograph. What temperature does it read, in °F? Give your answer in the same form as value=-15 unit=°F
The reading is value=25 unit=°F
